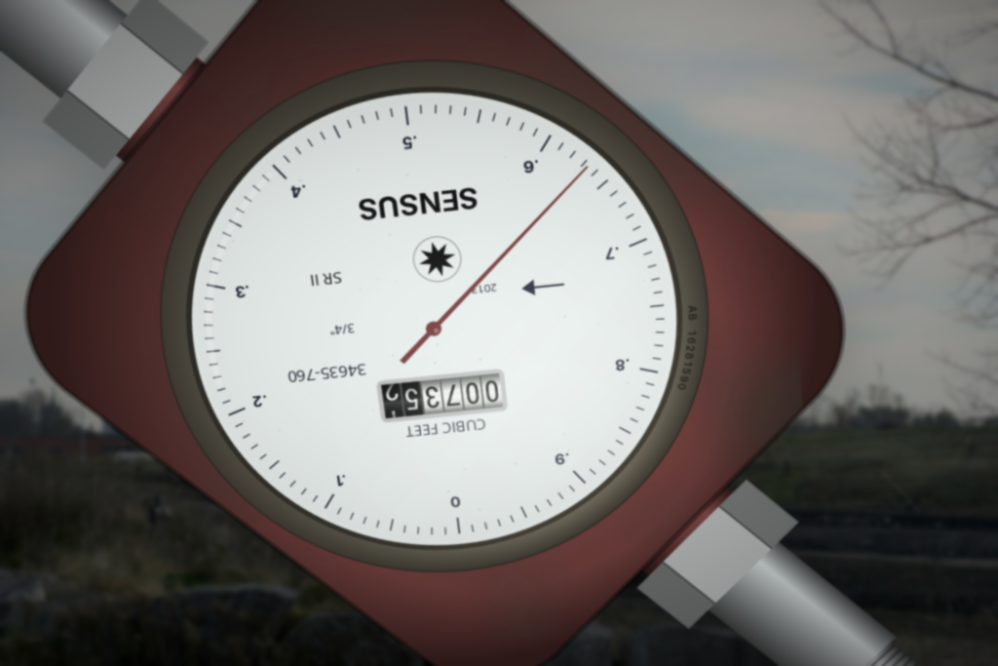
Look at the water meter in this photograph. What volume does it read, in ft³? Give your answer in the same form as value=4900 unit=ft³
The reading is value=7351.63 unit=ft³
